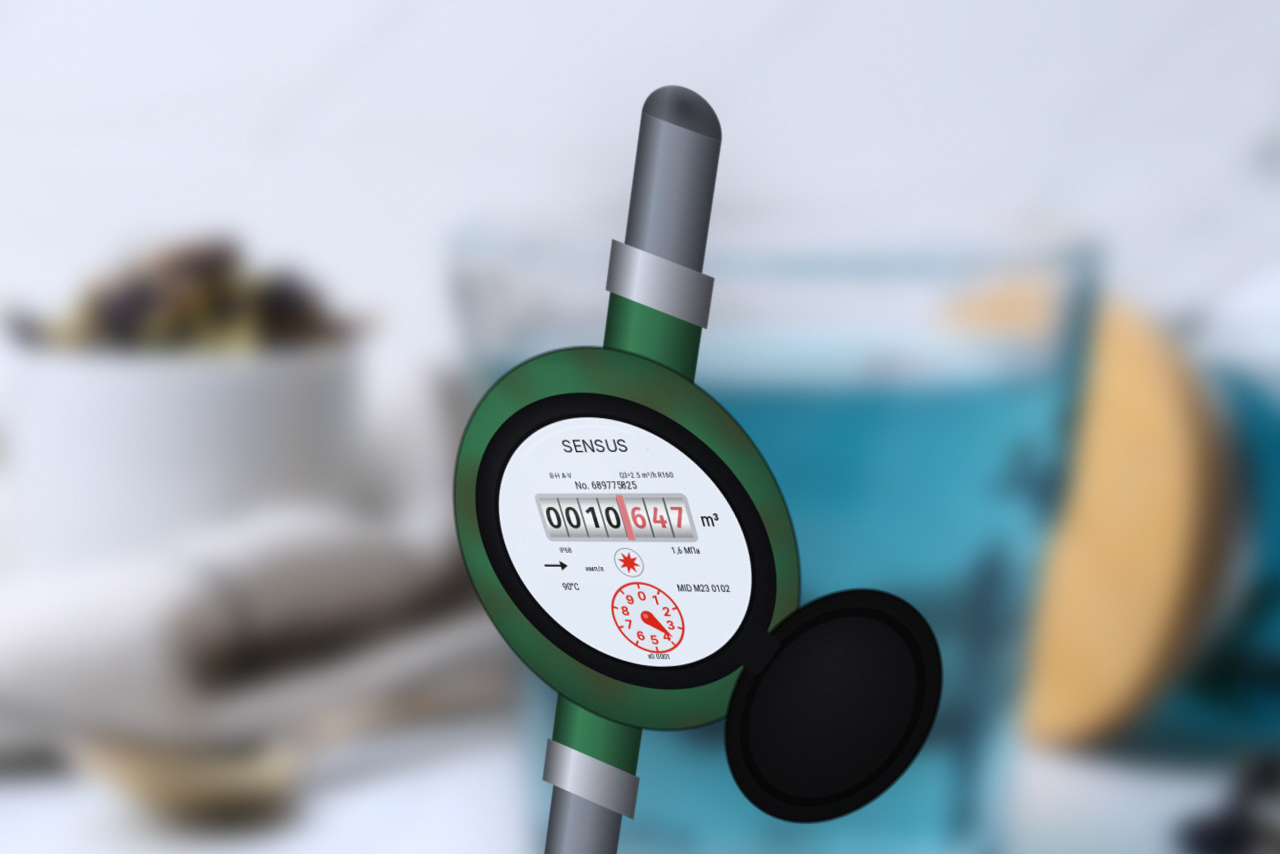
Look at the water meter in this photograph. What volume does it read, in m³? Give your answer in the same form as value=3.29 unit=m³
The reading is value=10.6473 unit=m³
